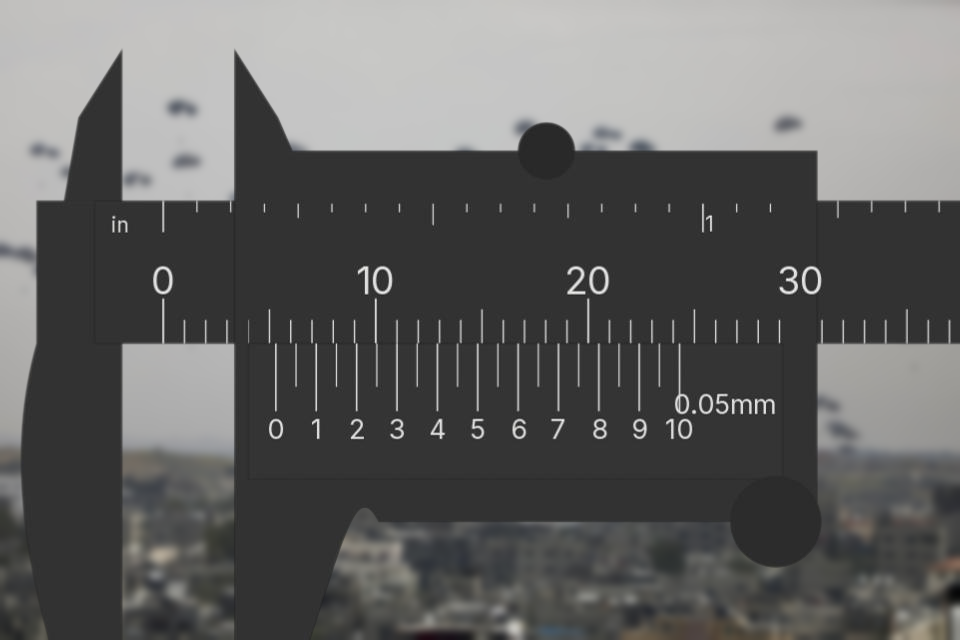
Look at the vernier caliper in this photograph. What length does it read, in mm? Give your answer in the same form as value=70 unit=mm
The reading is value=5.3 unit=mm
